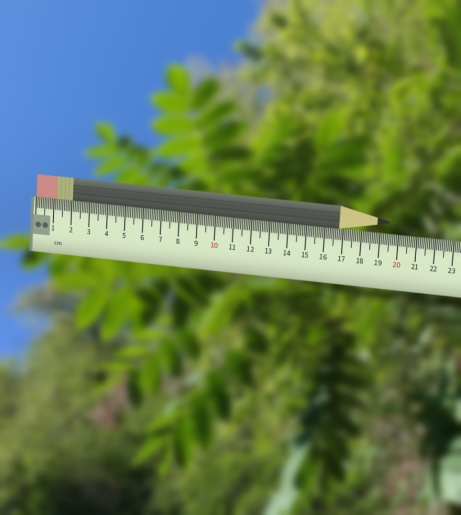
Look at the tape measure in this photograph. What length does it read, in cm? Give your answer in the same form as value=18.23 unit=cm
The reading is value=19.5 unit=cm
